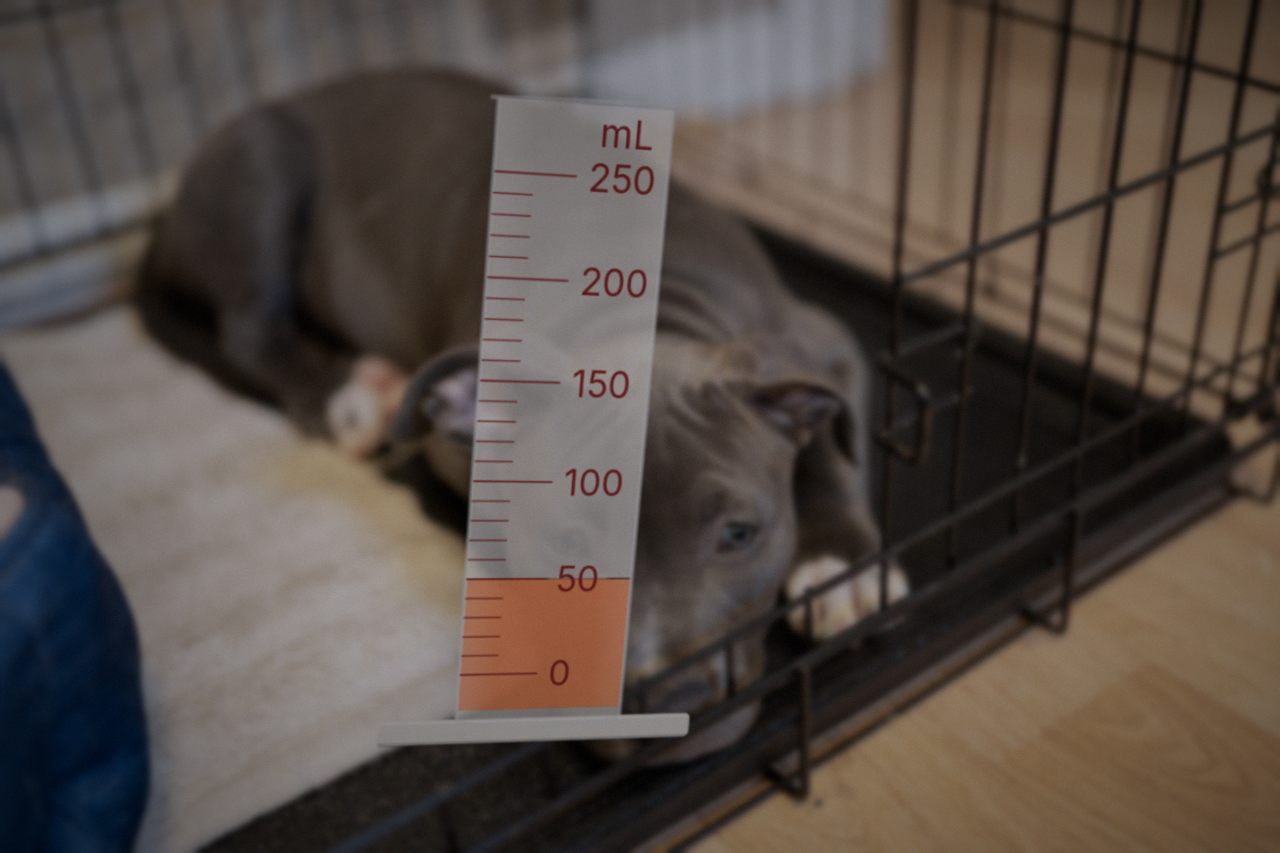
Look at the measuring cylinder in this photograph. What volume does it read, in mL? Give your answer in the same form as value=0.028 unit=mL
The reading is value=50 unit=mL
